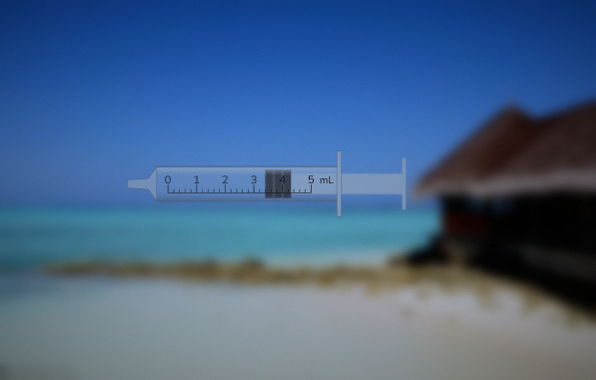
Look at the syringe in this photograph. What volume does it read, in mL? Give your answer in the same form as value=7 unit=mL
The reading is value=3.4 unit=mL
